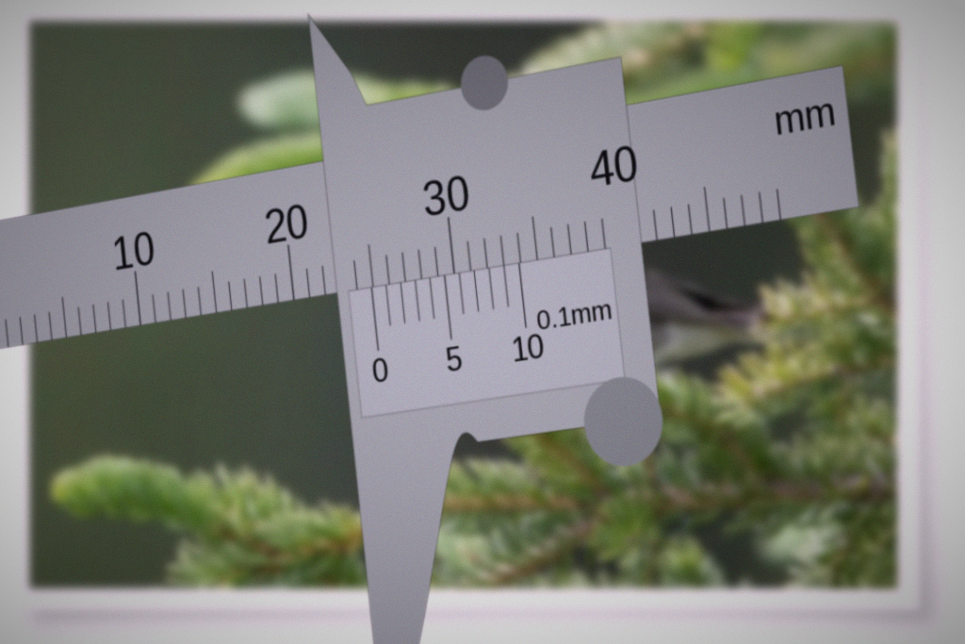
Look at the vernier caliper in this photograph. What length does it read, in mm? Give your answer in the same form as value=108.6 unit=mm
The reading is value=24.9 unit=mm
